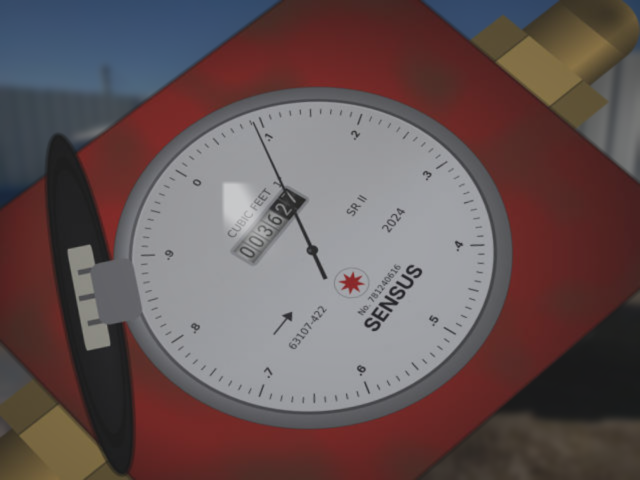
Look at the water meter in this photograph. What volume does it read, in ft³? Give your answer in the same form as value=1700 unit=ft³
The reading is value=3627.09 unit=ft³
